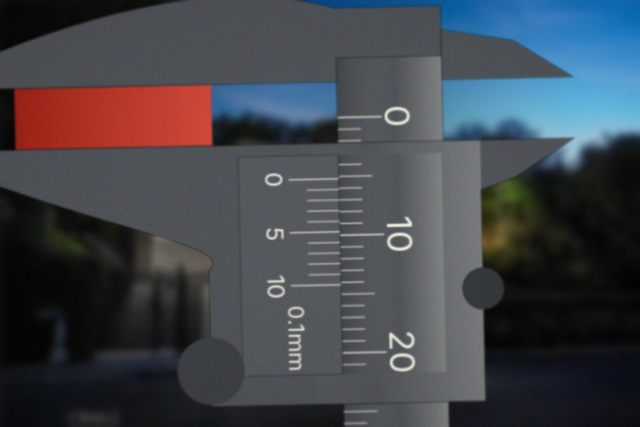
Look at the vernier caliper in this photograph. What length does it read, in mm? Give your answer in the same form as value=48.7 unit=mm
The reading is value=5.2 unit=mm
